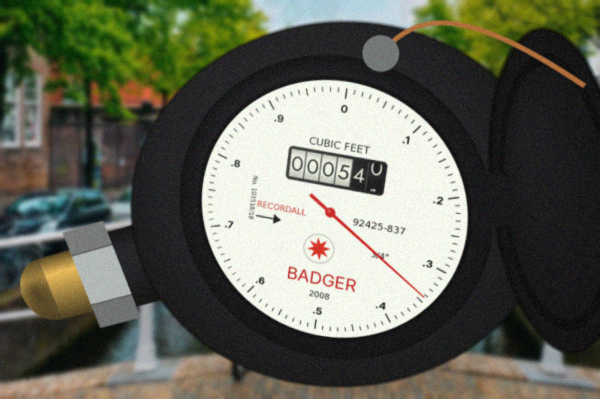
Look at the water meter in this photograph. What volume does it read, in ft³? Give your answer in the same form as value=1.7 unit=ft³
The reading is value=540.34 unit=ft³
